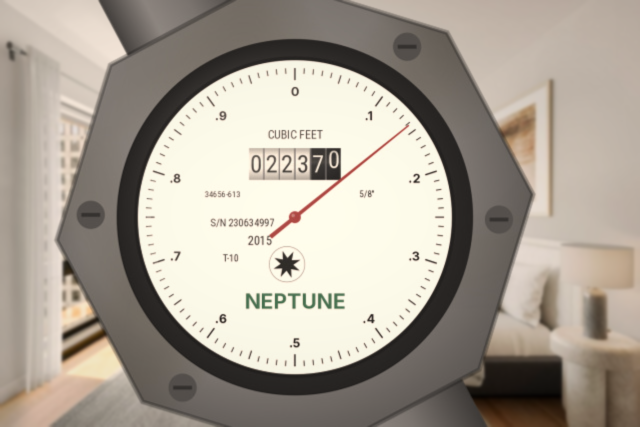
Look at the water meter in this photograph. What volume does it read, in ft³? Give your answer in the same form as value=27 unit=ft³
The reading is value=22370.14 unit=ft³
